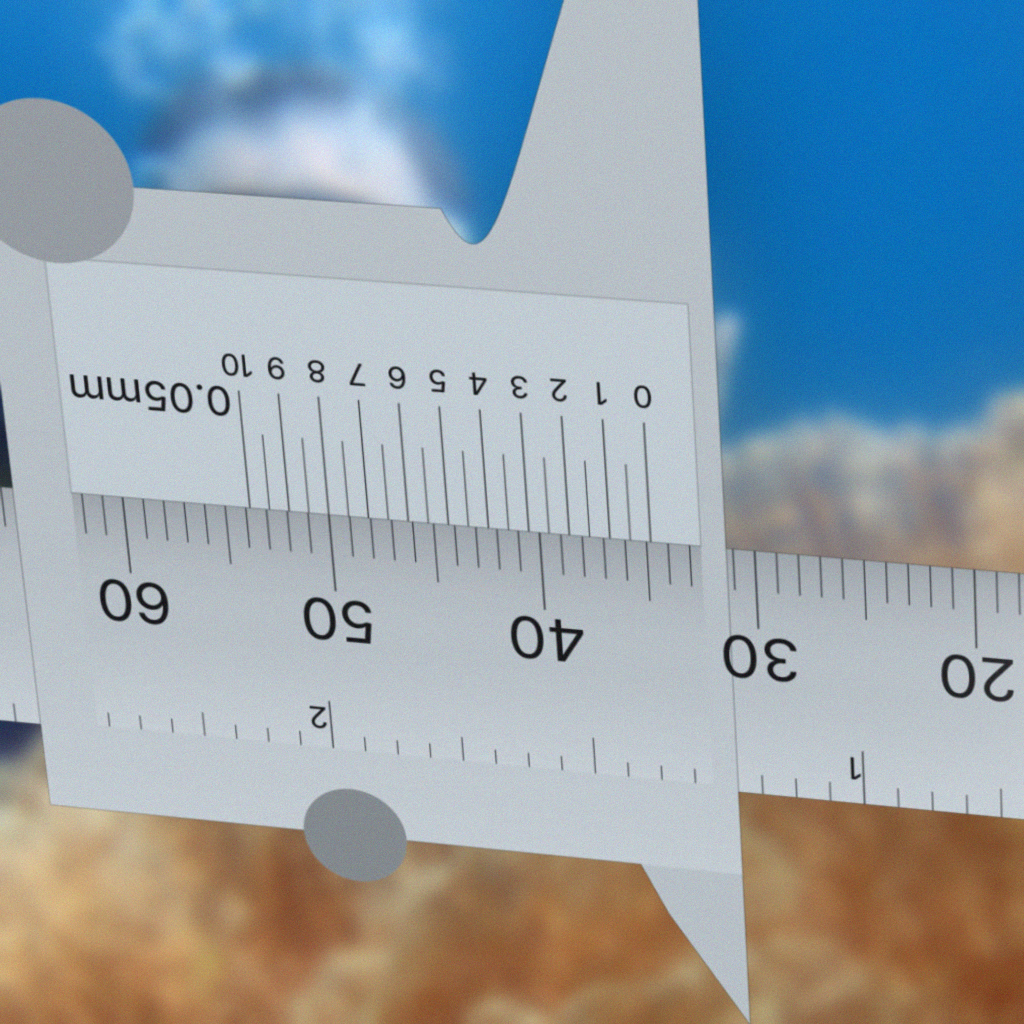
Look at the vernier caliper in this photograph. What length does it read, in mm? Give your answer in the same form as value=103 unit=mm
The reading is value=34.8 unit=mm
